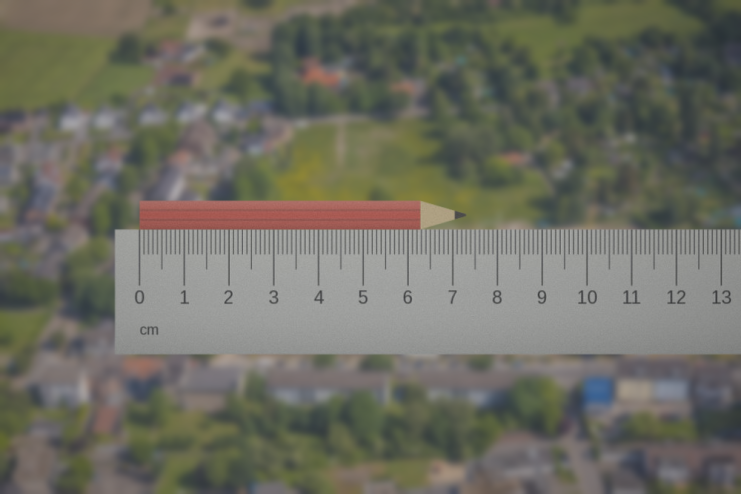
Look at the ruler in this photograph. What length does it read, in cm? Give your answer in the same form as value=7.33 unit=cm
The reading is value=7.3 unit=cm
